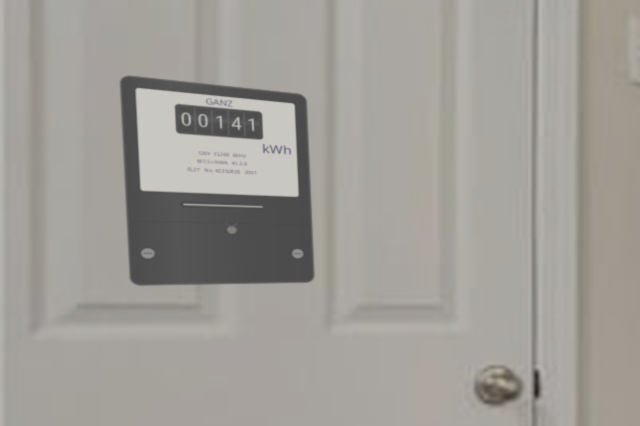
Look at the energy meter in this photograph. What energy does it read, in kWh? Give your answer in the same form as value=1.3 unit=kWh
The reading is value=141 unit=kWh
